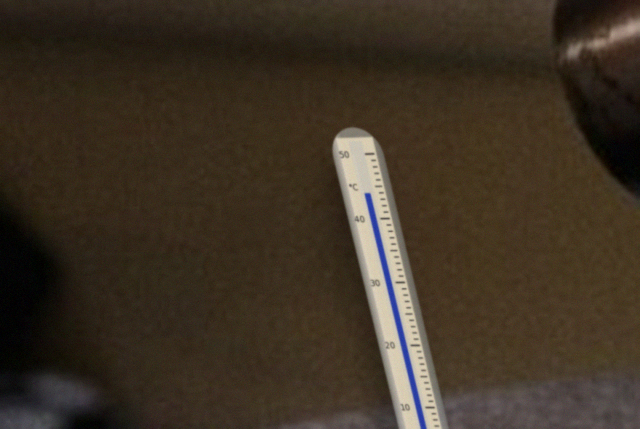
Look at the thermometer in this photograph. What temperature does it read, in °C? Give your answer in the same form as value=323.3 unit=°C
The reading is value=44 unit=°C
